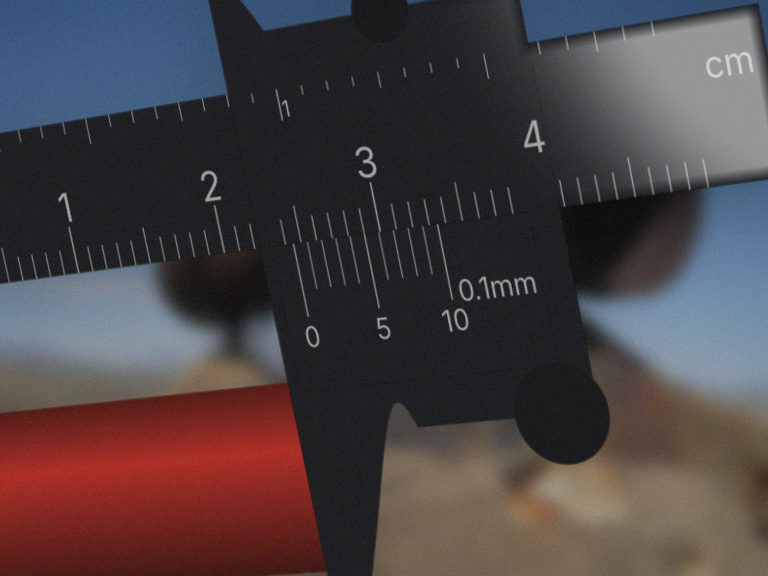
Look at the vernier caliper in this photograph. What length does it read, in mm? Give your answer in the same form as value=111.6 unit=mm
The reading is value=24.5 unit=mm
